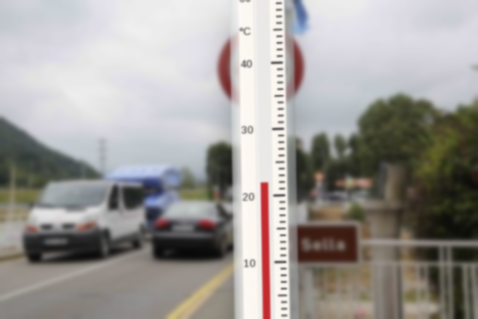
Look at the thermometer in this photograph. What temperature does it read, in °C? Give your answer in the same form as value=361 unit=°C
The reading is value=22 unit=°C
